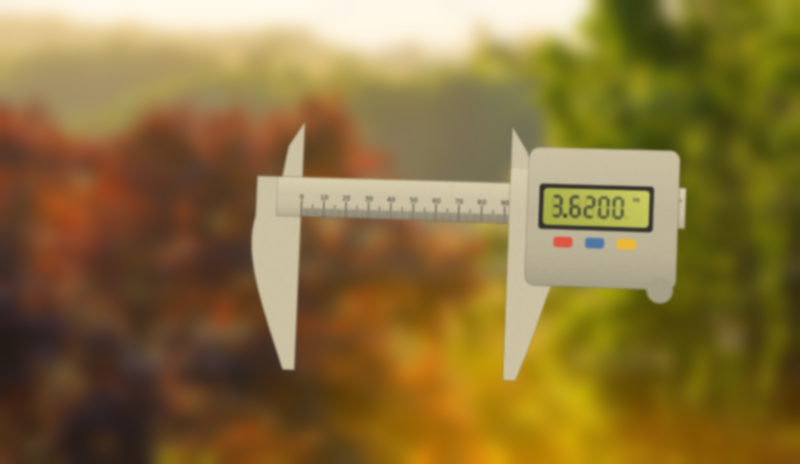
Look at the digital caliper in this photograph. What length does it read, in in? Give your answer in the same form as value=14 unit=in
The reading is value=3.6200 unit=in
